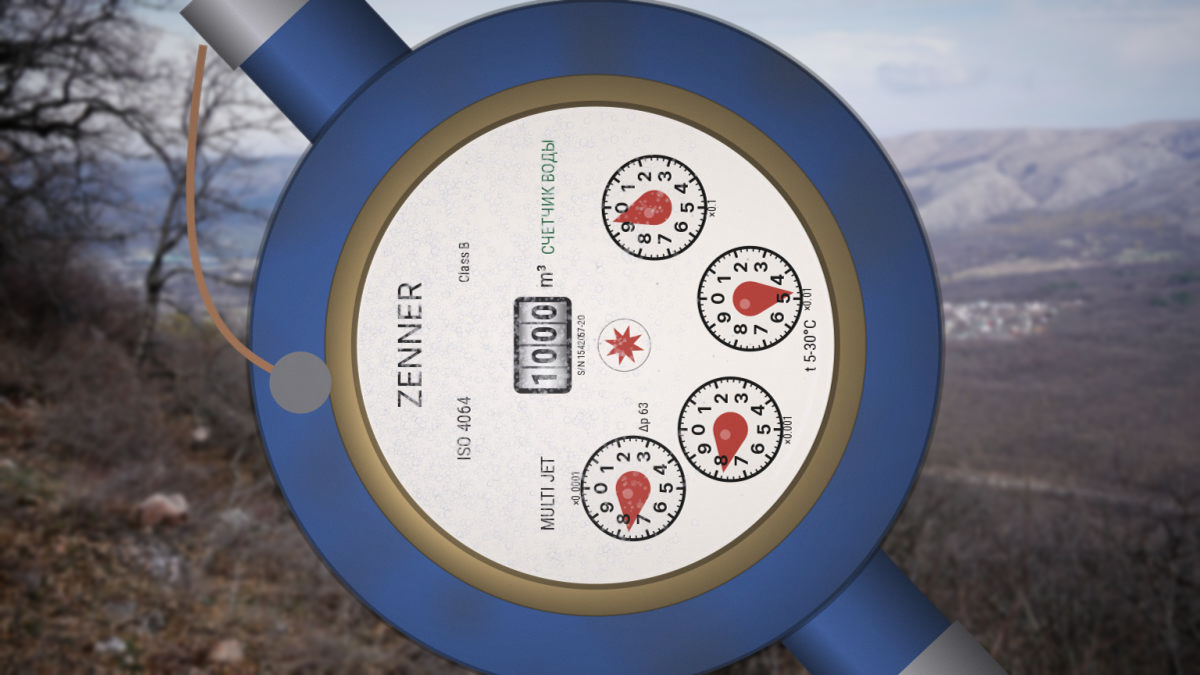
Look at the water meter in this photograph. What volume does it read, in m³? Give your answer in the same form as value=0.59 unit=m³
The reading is value=999.9477 unit=m³
